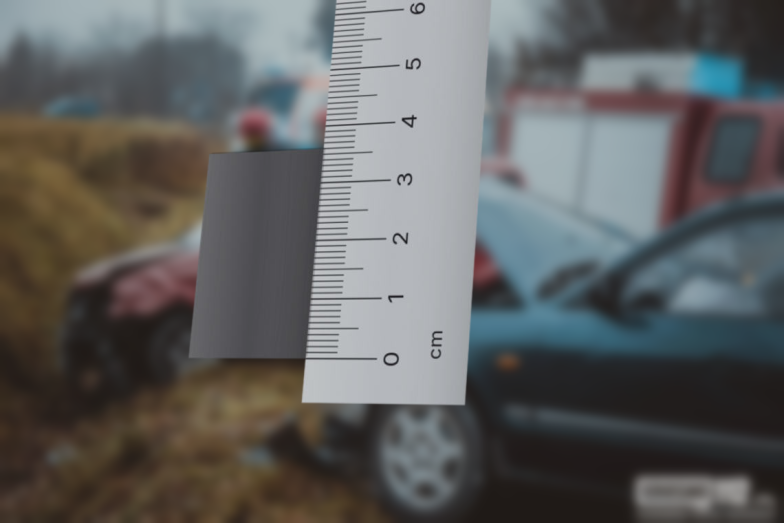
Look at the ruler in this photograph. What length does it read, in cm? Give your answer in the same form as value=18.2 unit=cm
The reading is value=3.6 unit=cm
